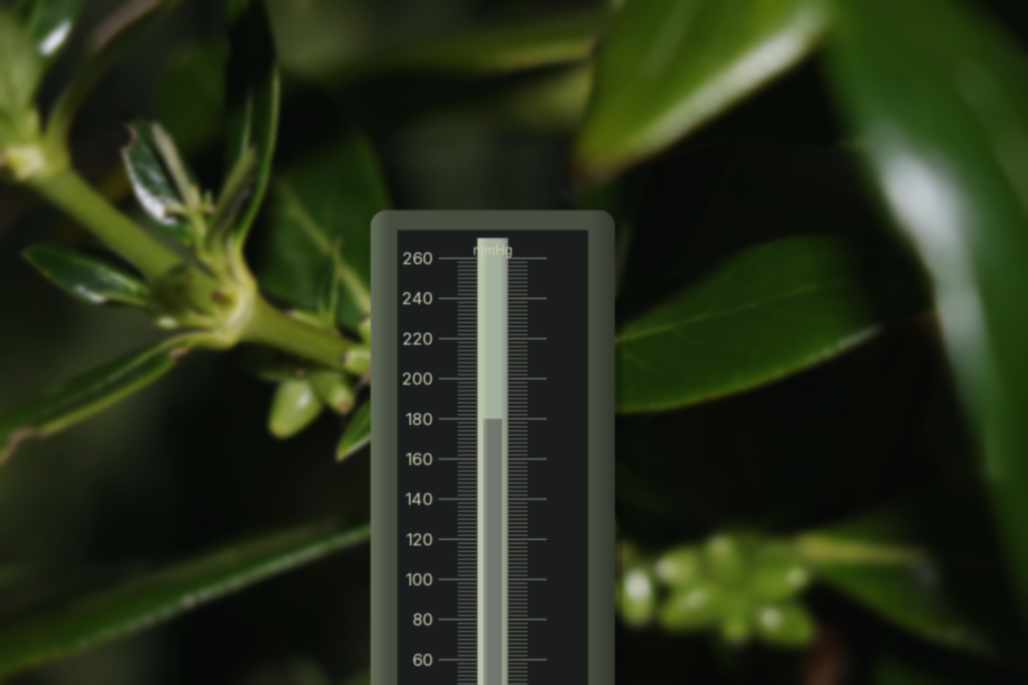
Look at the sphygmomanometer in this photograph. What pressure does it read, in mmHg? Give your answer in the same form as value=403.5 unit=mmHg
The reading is value=180 unit=mmHg
